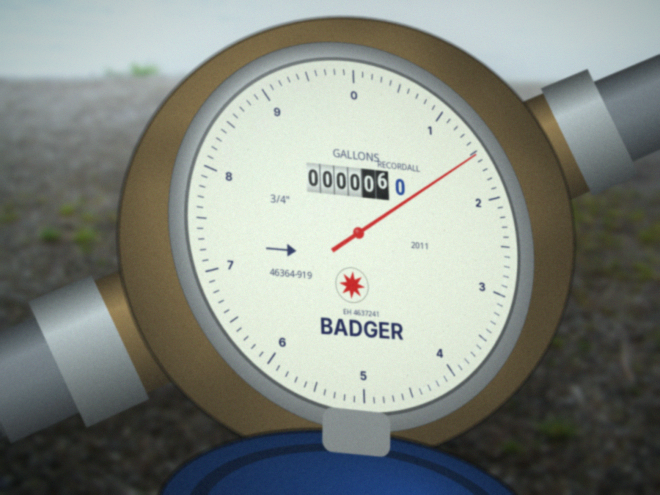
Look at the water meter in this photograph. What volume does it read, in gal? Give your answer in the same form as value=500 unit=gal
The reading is value=61.5 unit=gal
